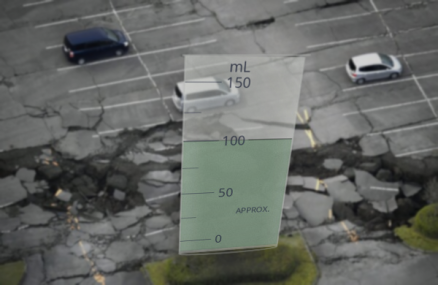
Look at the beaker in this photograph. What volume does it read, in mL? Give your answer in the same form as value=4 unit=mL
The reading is value=100 unit=mL
